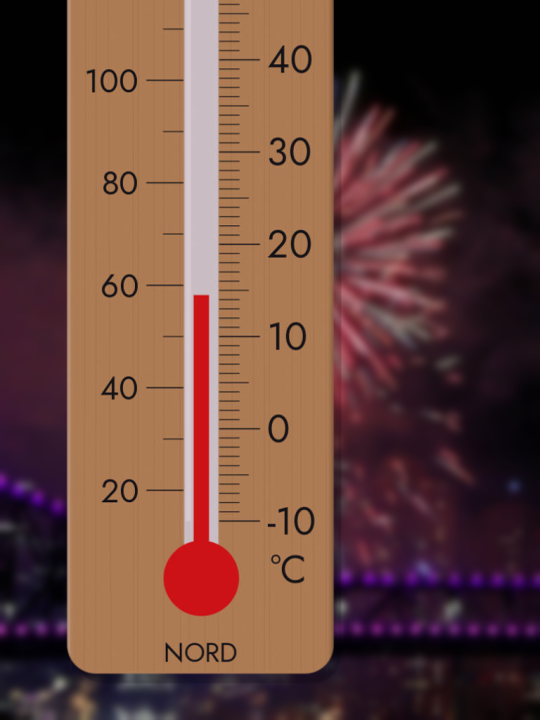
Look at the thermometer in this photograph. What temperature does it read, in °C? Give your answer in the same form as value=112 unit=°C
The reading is value=14.5 unit=°C
